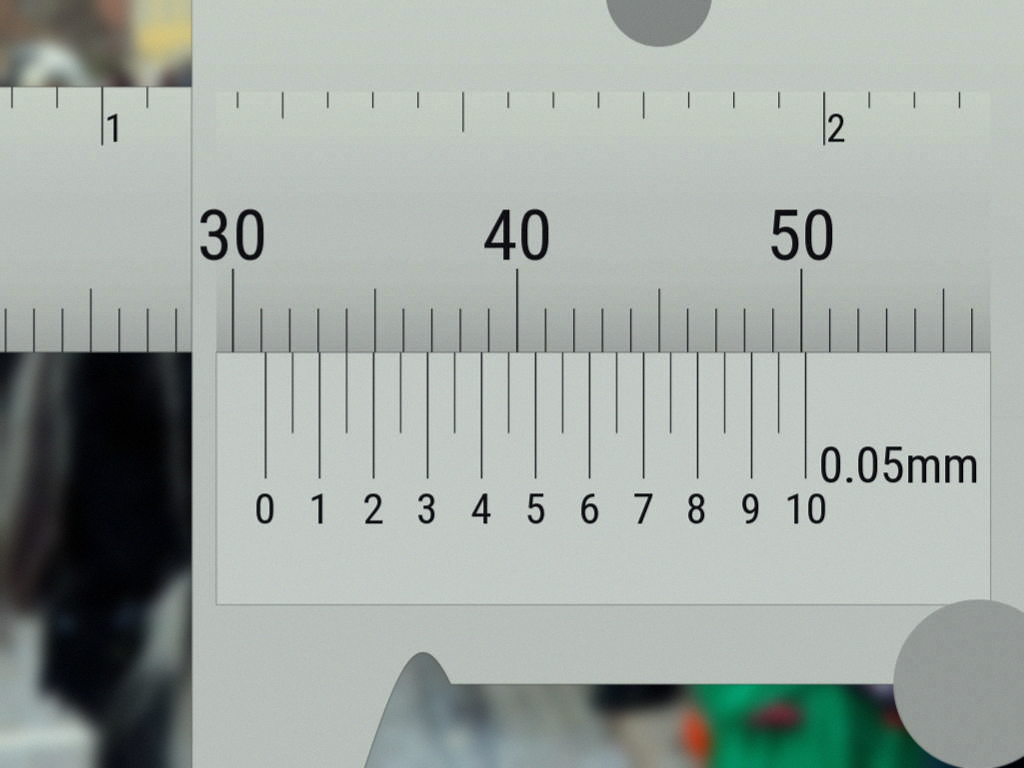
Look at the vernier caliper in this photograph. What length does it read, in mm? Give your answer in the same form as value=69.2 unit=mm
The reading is value=31.15 unit=mm
